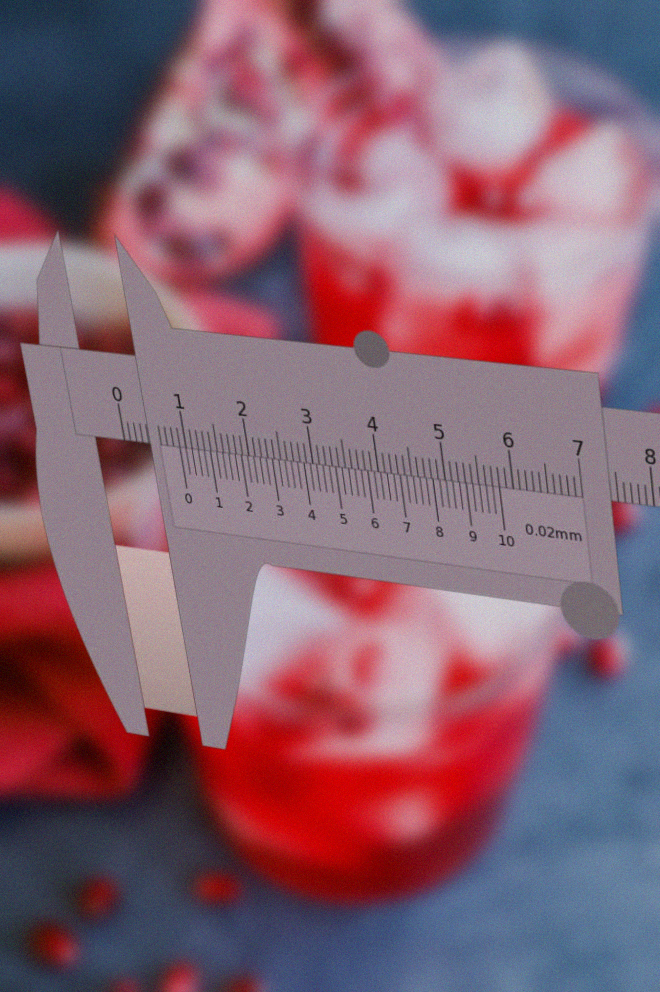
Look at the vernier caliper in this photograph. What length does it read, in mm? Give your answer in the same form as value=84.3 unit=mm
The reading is value=9.0 unit=mm
